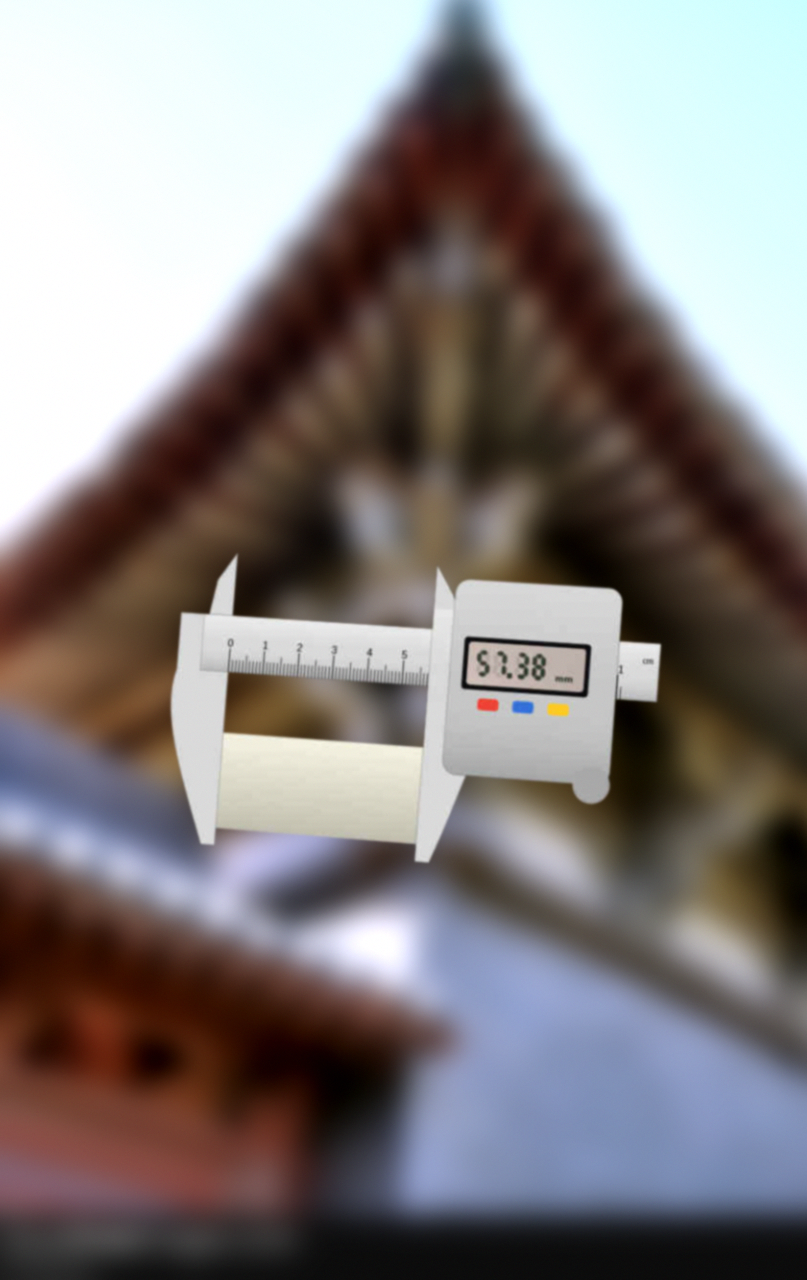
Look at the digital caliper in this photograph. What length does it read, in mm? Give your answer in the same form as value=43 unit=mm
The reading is value=57.38 unit=mm
